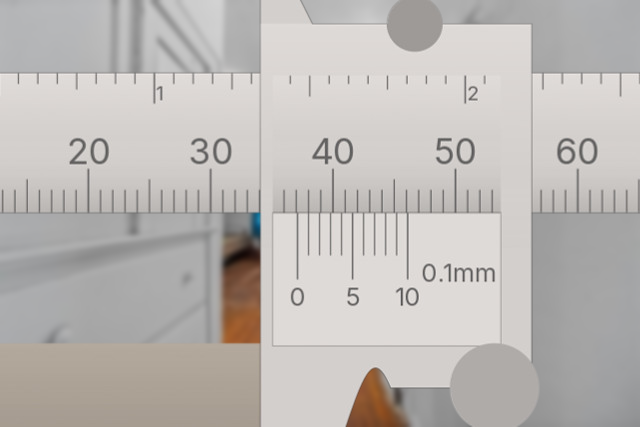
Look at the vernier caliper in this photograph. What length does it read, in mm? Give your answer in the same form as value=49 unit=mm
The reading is value=37.1 unit=mm
